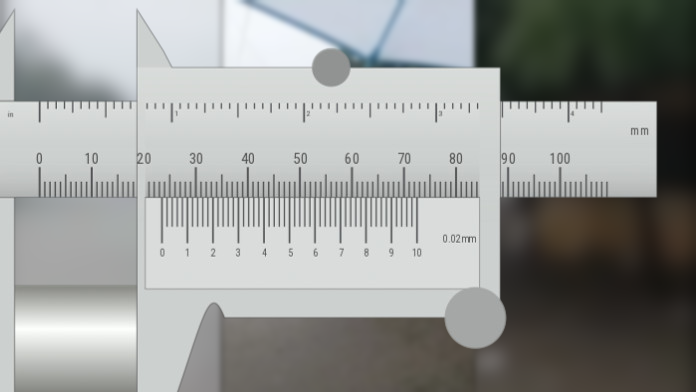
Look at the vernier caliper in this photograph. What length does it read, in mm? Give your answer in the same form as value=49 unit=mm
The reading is value=23.5 unit=mm
